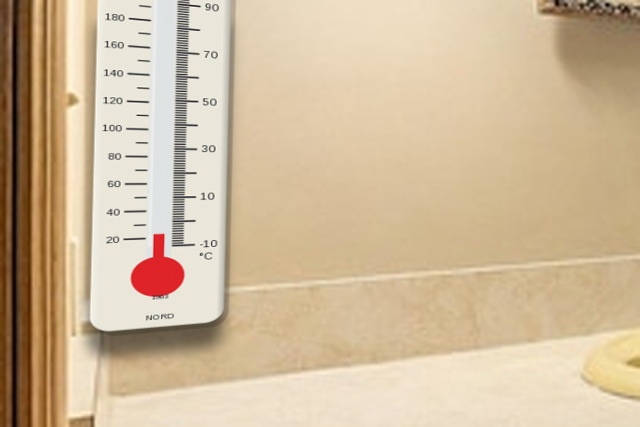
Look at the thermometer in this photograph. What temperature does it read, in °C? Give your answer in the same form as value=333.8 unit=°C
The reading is value=-5 unit=°C
